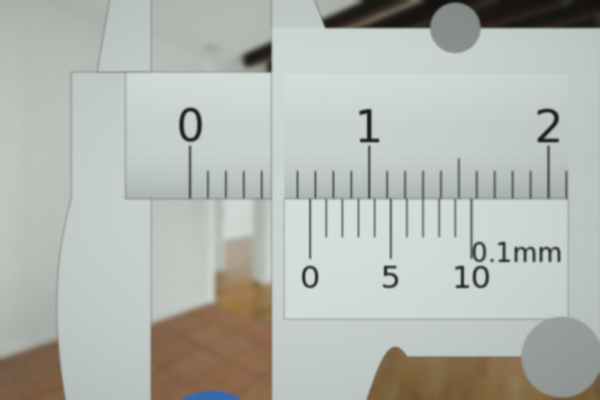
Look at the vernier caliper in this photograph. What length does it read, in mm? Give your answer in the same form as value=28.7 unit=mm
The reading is value=6.7 unit=mm
